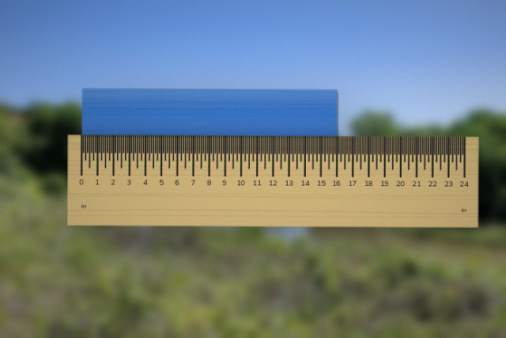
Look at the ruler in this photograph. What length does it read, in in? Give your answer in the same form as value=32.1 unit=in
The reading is value=16 unit=in
